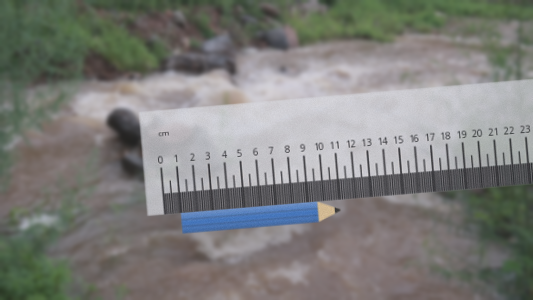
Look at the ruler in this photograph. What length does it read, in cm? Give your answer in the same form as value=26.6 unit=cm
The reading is value=10 unit=cm
